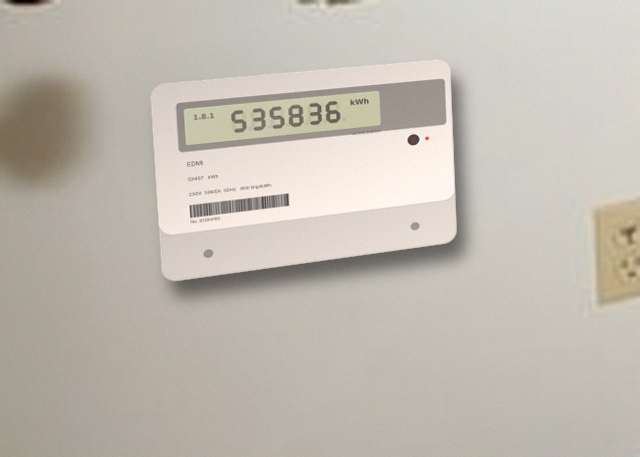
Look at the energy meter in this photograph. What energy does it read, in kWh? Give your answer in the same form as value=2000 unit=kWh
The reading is value=535836 unit=kWh
